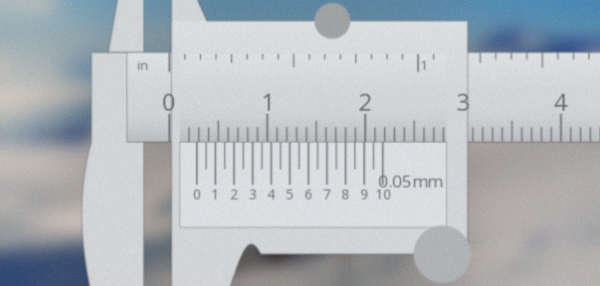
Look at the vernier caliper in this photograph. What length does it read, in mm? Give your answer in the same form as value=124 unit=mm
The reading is value=2.8 unit=mm
